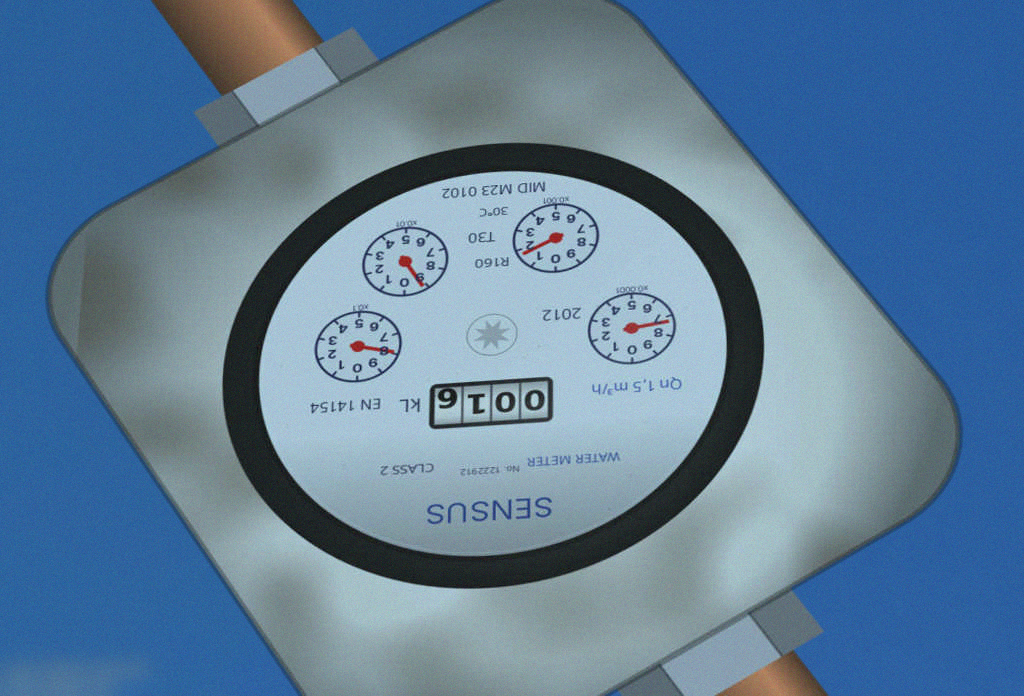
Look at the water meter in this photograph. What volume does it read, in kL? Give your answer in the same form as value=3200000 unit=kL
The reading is value=15.7917 unit=kL
